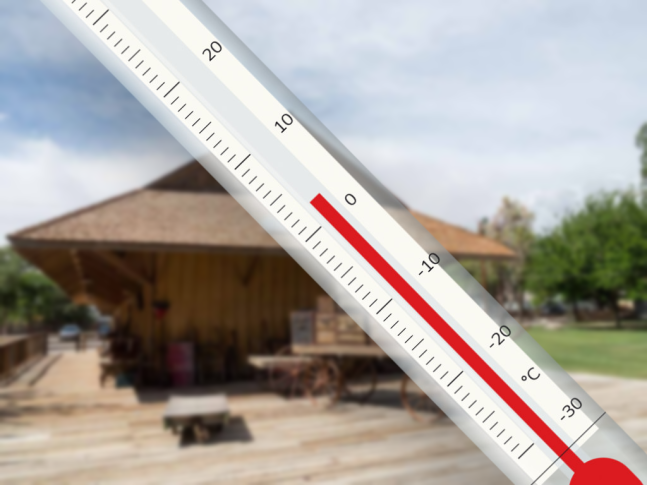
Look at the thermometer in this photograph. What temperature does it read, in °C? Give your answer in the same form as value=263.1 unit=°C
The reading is value=2.5 unit=°C
